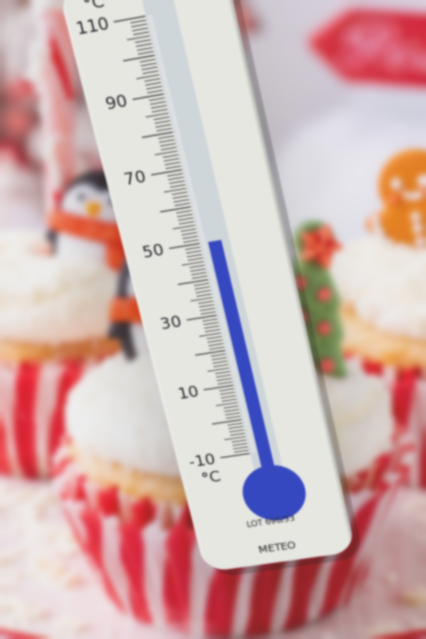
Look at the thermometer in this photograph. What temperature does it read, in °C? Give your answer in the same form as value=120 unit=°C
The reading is value=50 unit=°C
